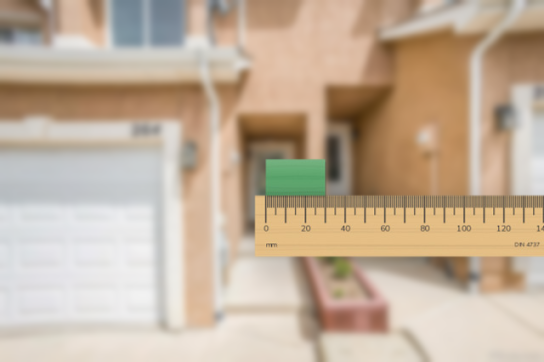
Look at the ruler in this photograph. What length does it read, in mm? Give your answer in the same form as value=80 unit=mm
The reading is value=30 unit=mm
